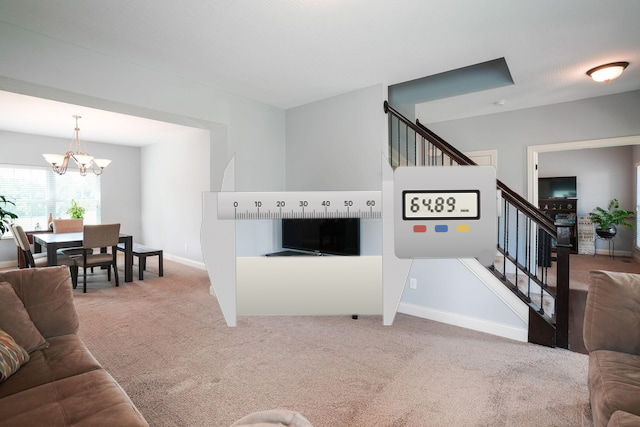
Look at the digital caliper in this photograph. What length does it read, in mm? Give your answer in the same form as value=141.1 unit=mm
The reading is value=64.89 unit=mm
